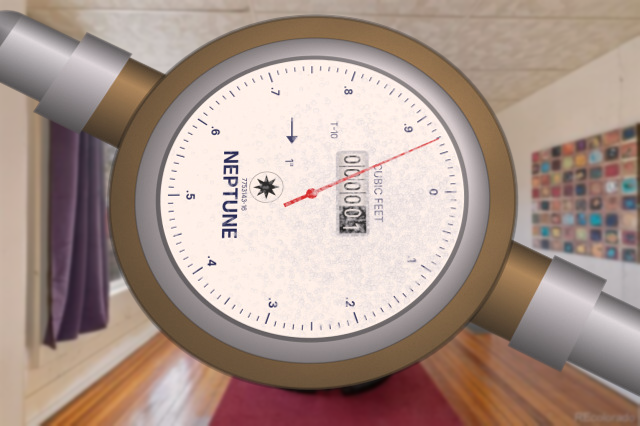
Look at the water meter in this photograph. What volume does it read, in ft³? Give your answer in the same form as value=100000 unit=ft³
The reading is value=0.93 unit=ft³
